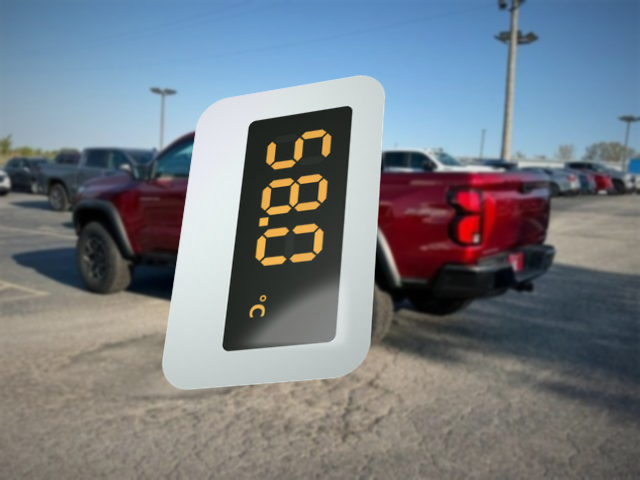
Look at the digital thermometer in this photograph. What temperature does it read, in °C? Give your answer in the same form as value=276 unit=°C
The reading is value=58.0 unit=°C
